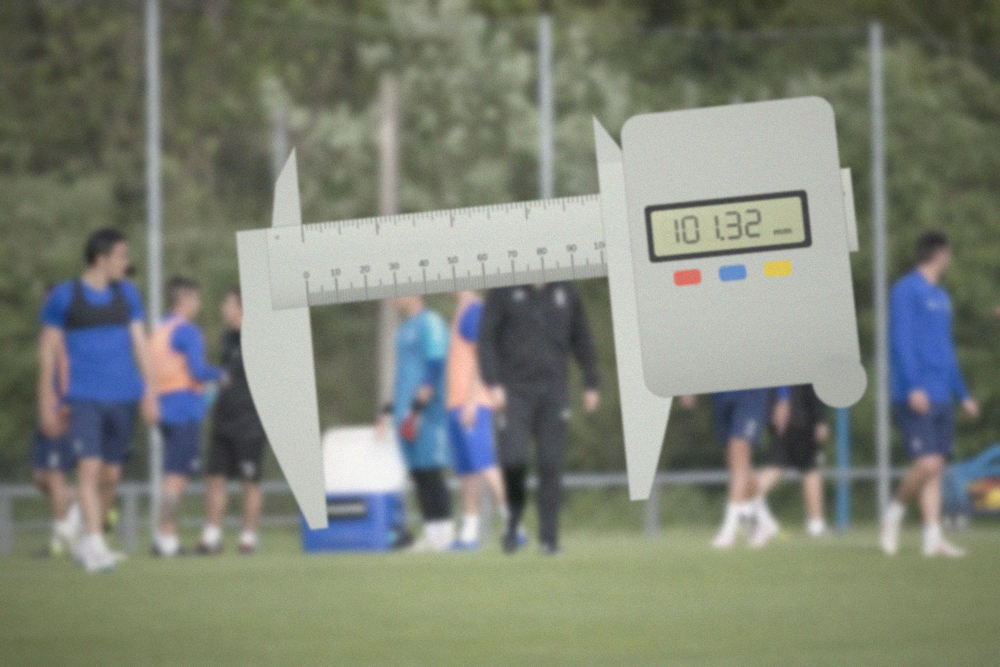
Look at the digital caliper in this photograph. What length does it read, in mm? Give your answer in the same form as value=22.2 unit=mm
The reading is value=101.32 unit=mm
